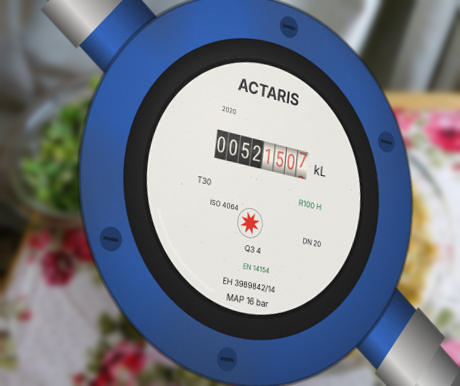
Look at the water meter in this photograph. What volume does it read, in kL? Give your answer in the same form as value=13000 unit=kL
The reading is value=52.1507 unit=kL
